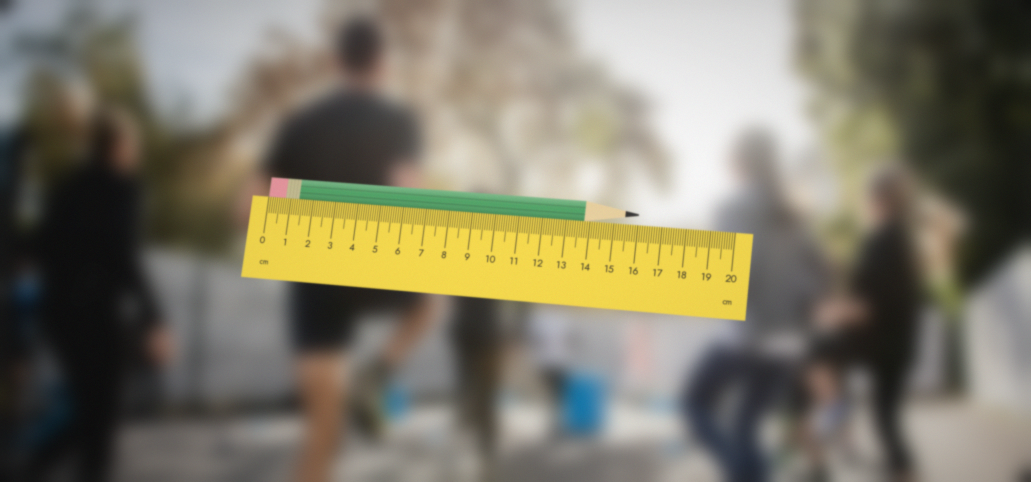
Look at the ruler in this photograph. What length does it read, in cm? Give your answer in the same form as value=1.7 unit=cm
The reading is value=16 unit=cm
